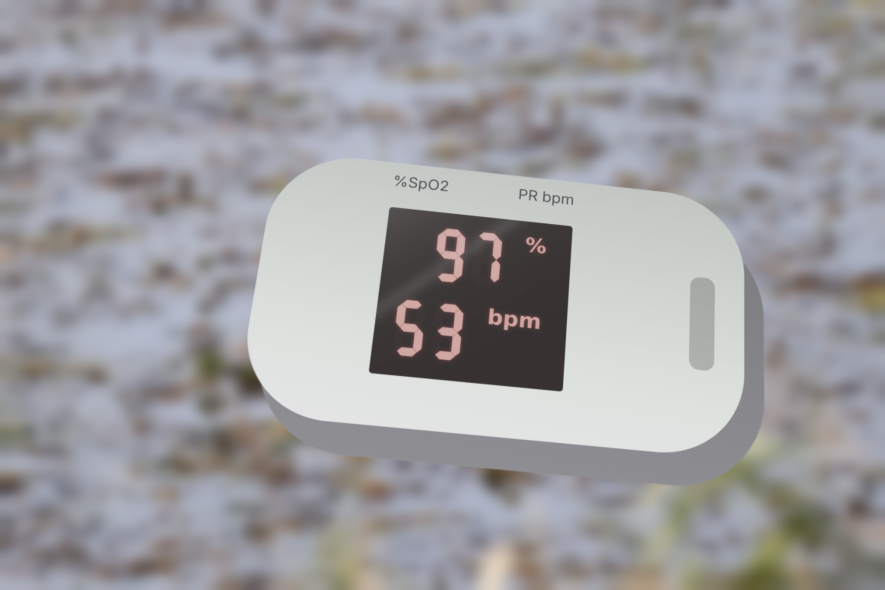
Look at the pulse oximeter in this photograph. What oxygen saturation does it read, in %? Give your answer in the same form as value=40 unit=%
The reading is value=97 unit=%
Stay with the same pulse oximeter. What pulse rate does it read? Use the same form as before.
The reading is value=53 unit=bpm
